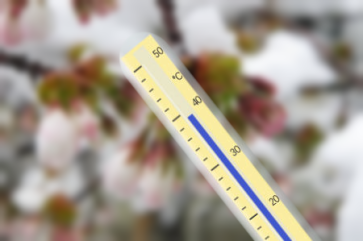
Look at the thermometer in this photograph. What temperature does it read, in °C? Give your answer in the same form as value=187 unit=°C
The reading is value=39 unit=°C
